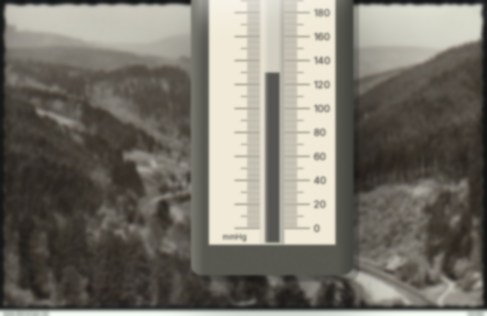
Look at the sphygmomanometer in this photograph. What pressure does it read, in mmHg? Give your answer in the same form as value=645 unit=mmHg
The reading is value=130 unit=mmHg
